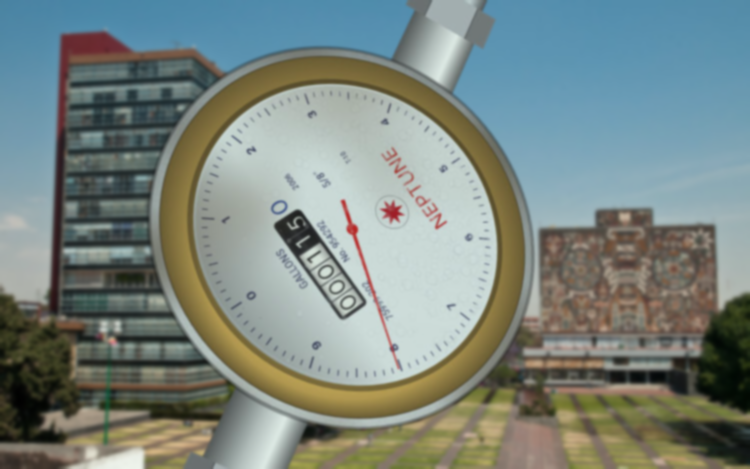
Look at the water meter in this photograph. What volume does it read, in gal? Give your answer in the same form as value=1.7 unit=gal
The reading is value=1148.0 unit=gal
